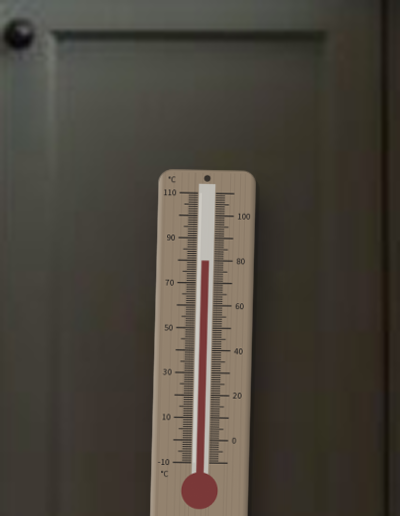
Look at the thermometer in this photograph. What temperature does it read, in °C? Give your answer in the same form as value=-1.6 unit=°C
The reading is value=80 unit=°C
